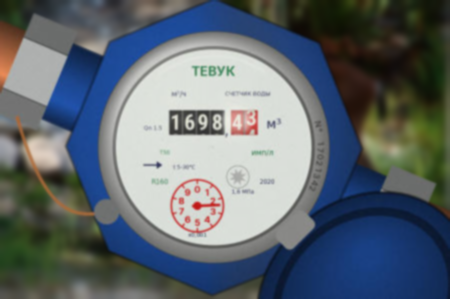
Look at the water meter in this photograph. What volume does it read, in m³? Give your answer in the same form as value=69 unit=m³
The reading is value=1698.432 unit=m³
